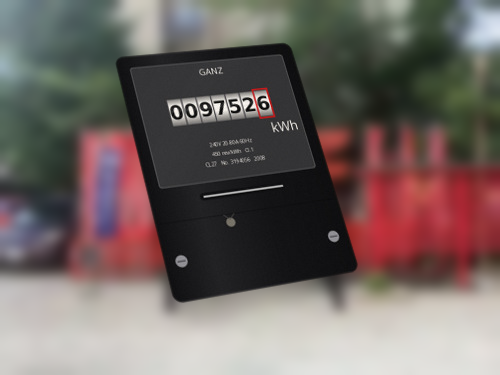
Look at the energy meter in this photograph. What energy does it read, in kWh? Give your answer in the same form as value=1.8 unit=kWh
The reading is value=9752.6 unit=kWh
